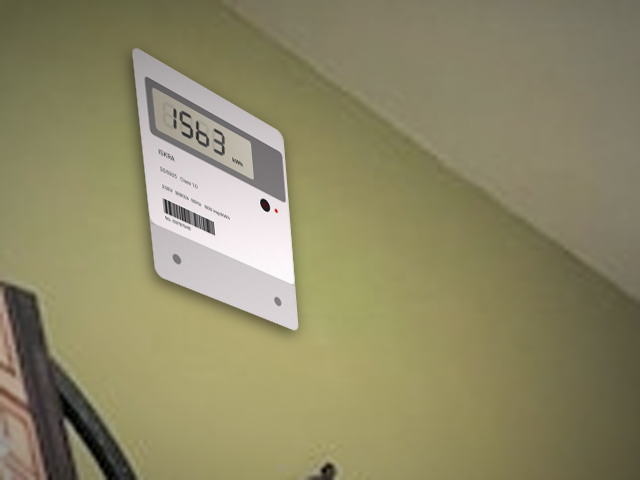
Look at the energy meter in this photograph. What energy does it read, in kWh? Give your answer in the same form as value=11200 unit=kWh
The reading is value=1563 unit=kWh
